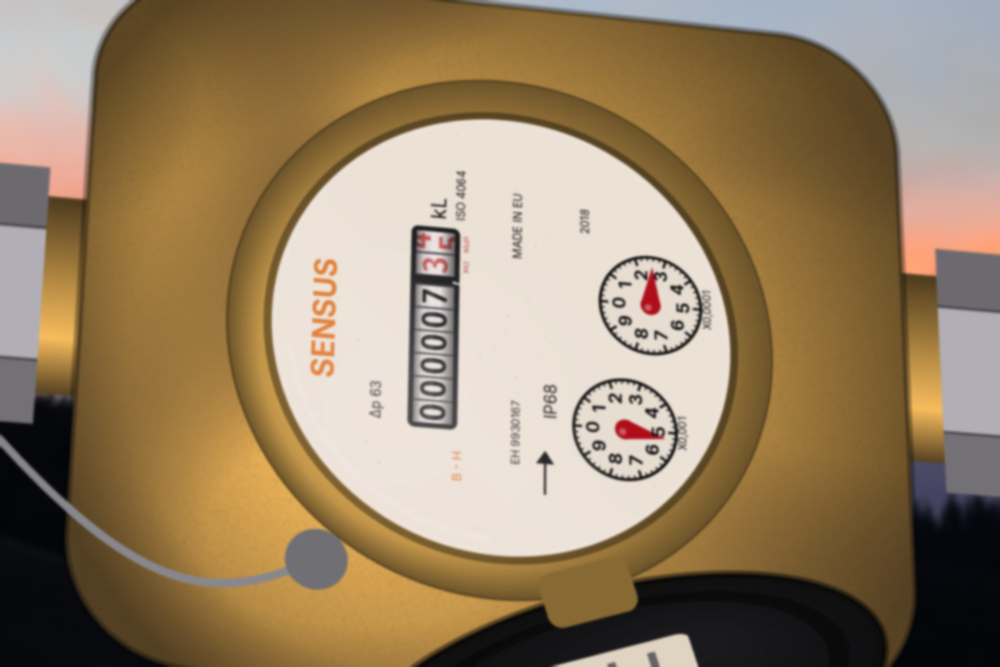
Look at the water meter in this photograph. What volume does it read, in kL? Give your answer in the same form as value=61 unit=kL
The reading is value=7.3452 unit=kL
